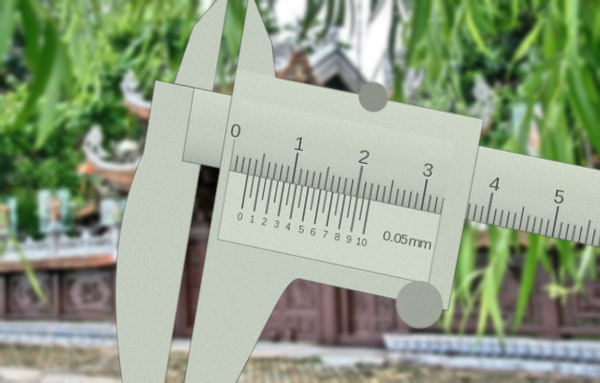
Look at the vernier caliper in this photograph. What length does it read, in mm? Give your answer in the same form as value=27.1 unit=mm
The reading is value=3.0 unit=mm
